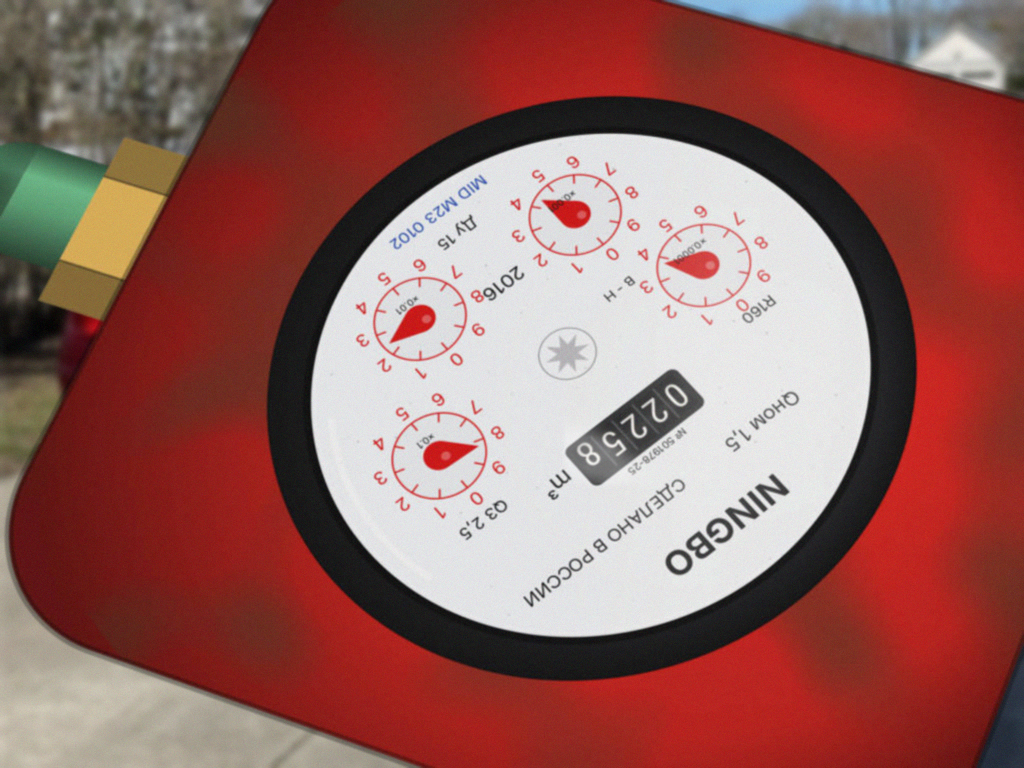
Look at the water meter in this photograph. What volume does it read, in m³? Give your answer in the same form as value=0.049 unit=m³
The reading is value=2257.8243 unit=m³
